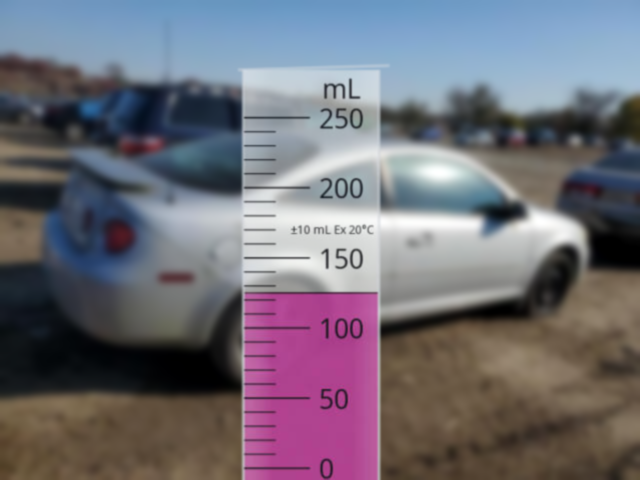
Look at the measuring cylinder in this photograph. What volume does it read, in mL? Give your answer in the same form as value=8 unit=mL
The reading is value=125 unit=mL
